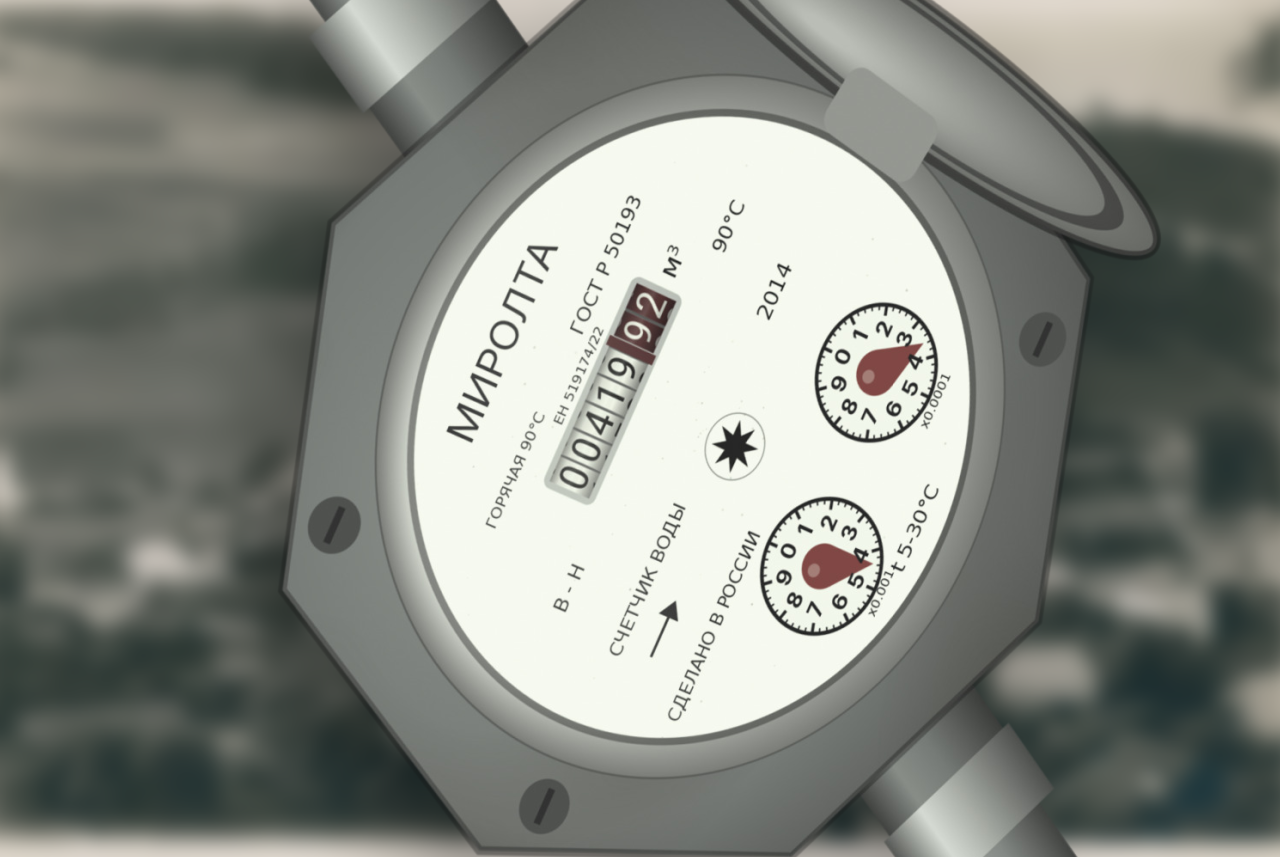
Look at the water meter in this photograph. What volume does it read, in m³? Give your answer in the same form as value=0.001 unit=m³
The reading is value=419.9243 unit=m³
